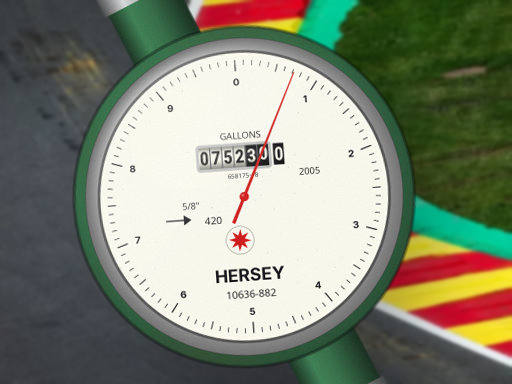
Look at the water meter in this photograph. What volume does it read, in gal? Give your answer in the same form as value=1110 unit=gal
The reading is value=752300.7 unit=gal
